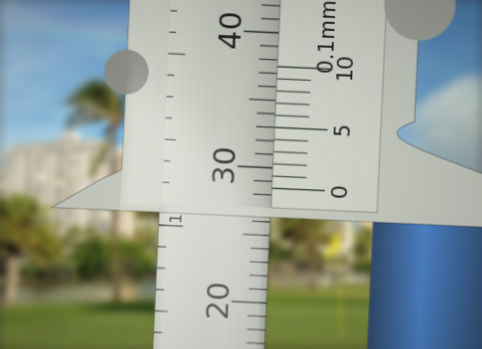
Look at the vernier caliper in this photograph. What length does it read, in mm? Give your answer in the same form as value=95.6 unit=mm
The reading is value=28.5 unit=mm
